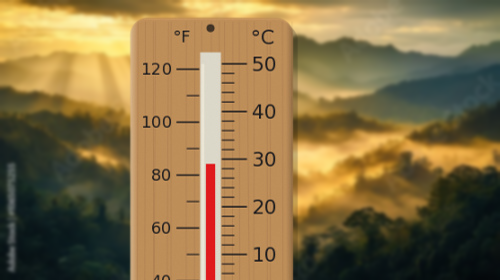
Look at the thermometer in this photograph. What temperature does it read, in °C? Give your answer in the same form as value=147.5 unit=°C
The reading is value=29 unit=°C
